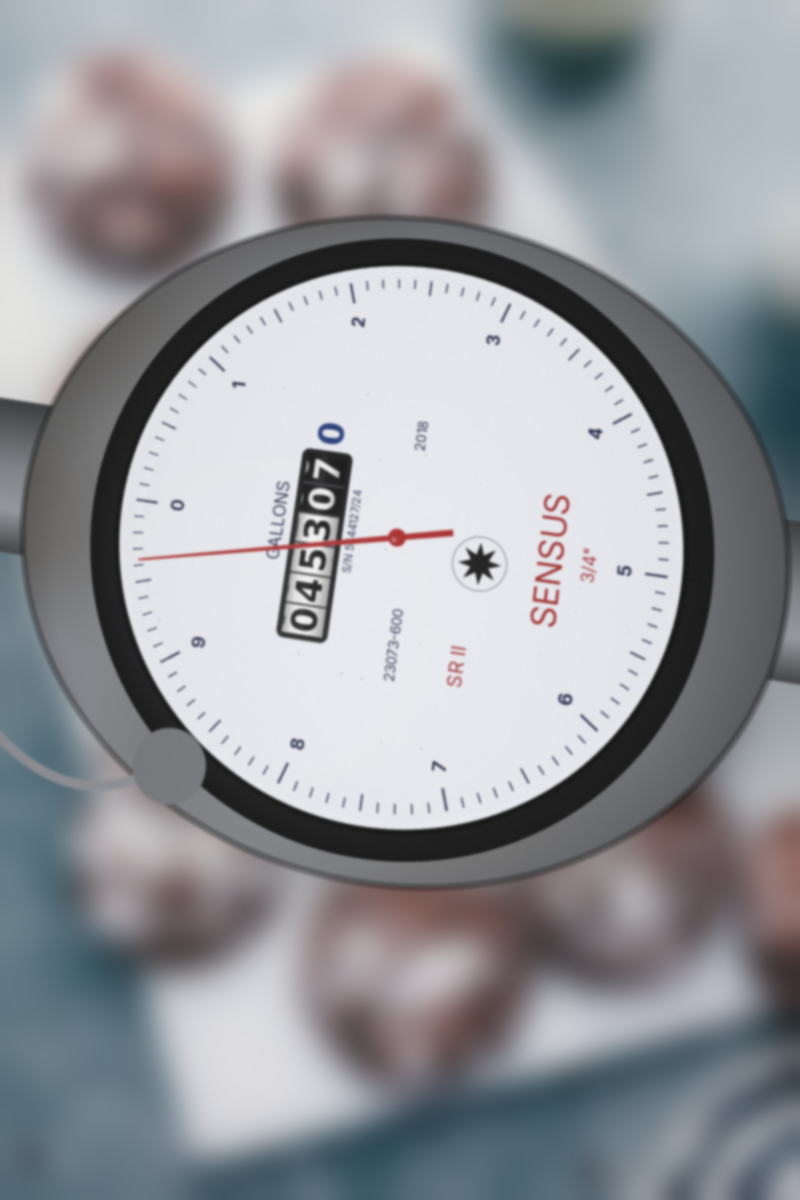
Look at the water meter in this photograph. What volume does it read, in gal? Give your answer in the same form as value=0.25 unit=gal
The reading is value=453069.6 unit=gal
